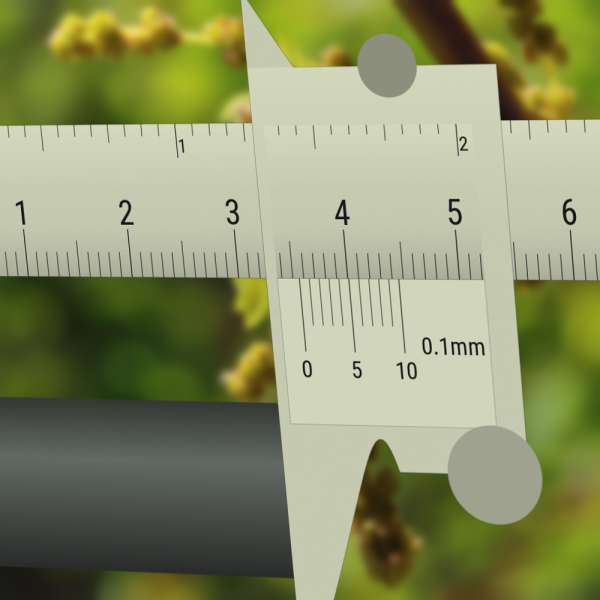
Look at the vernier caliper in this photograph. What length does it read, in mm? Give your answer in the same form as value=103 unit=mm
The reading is value=35.6 unit=mm
